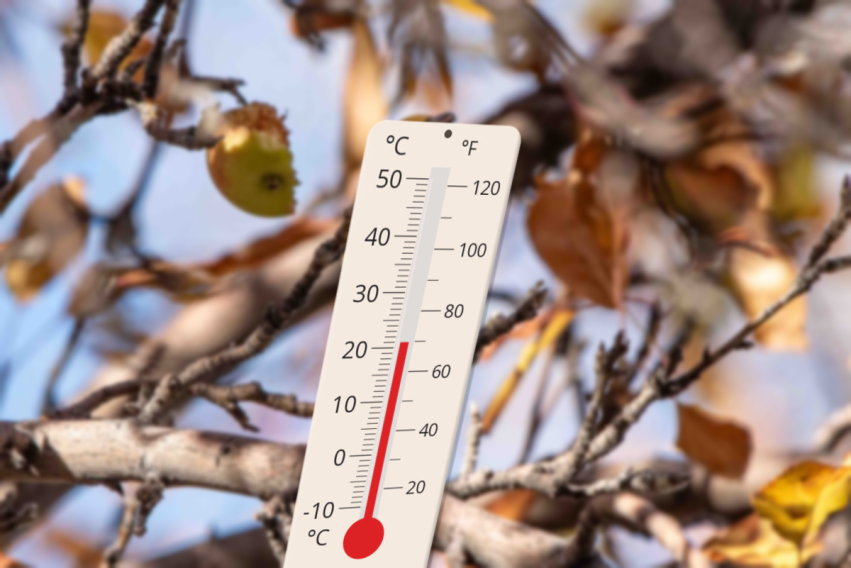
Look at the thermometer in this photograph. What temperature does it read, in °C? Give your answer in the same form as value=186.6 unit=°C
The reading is value=21 unit=°C
